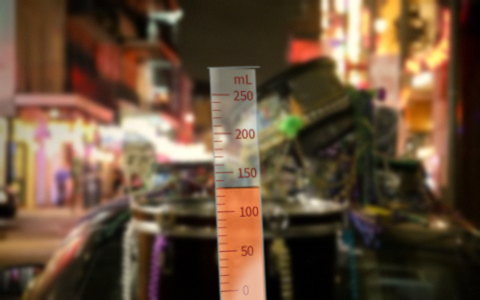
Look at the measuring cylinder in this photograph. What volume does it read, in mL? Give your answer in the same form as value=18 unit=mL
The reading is value=130 unit=mL
